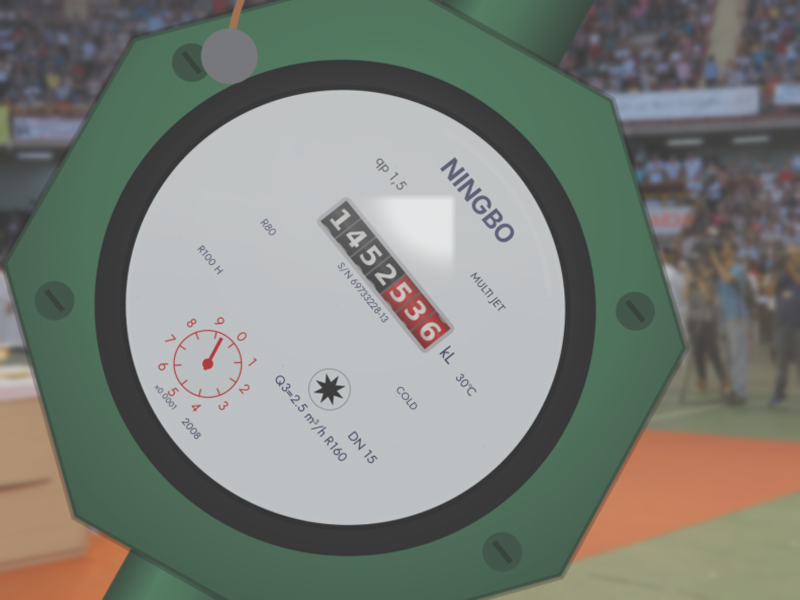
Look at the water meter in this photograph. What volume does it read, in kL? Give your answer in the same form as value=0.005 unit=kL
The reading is value=1452.5359 unit=kL
